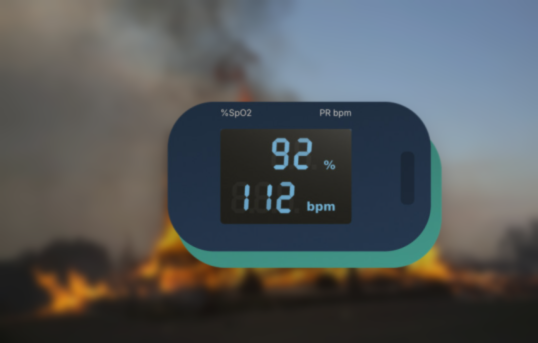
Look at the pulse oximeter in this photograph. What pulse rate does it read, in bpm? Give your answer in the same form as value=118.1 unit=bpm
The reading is value=112 unit=bpm
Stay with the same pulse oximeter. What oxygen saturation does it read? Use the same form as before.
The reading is value=92 unit=%
